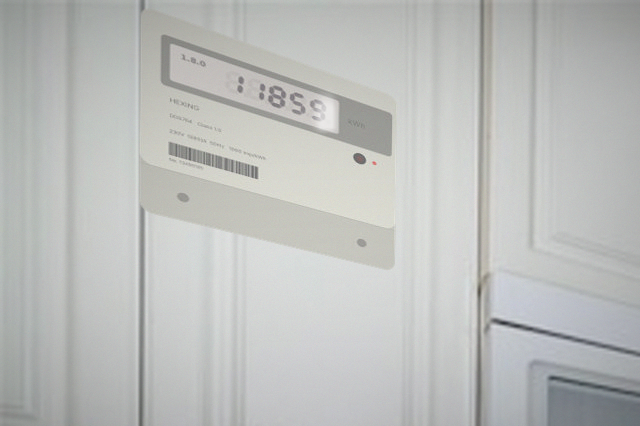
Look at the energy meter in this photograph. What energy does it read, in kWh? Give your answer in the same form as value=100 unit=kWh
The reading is value=11859 unit=kWh
